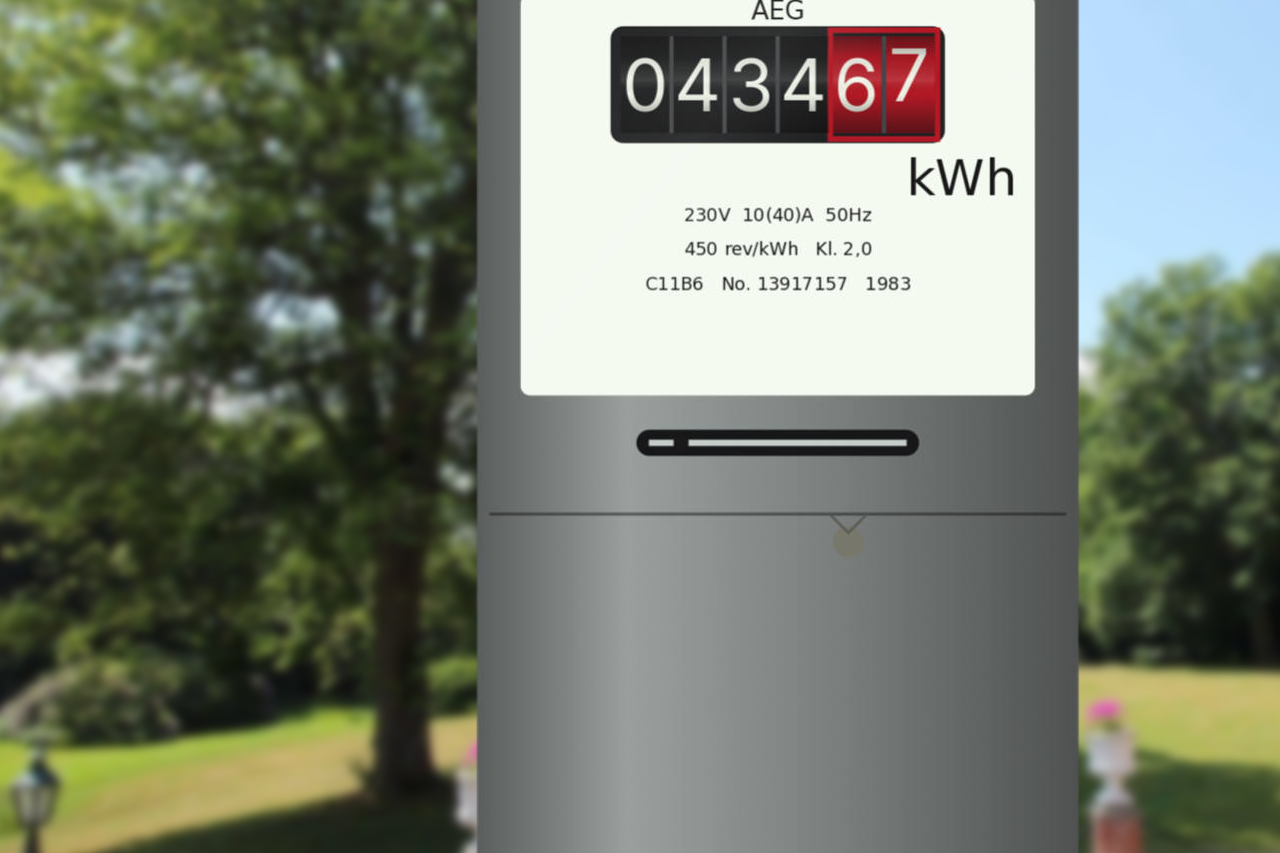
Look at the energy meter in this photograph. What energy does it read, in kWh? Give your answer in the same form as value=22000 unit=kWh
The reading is value=434.67 unit=kWh
